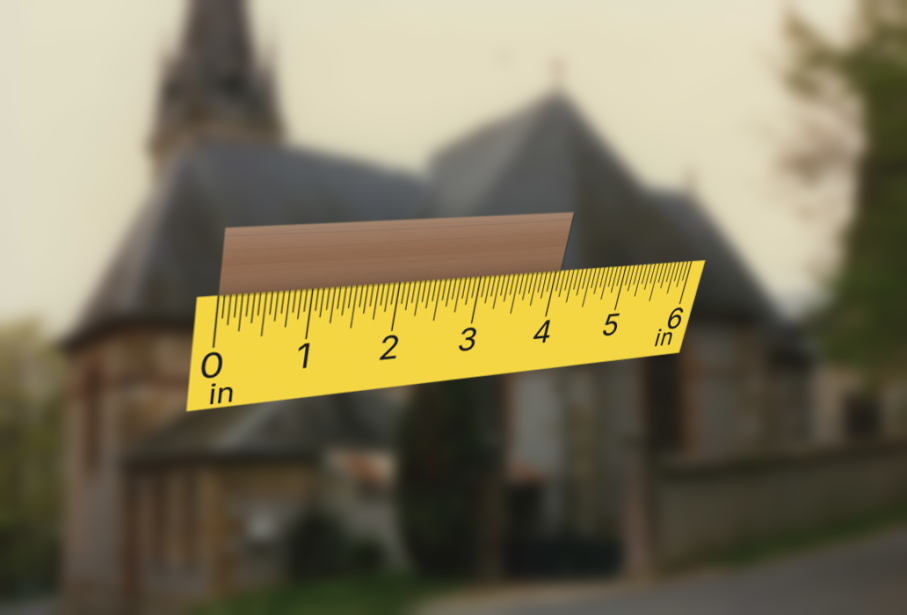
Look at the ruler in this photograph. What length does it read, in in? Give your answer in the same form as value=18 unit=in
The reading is value=4.0625 unit=in
